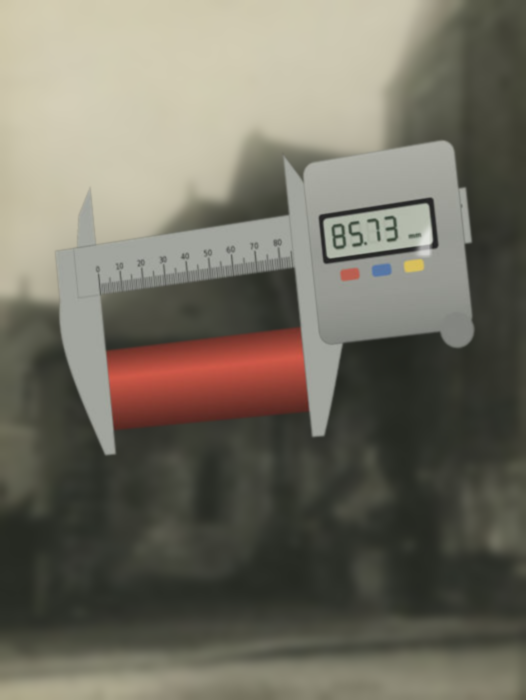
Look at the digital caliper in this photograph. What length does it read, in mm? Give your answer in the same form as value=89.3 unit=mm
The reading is value=85.73 unit=mm
